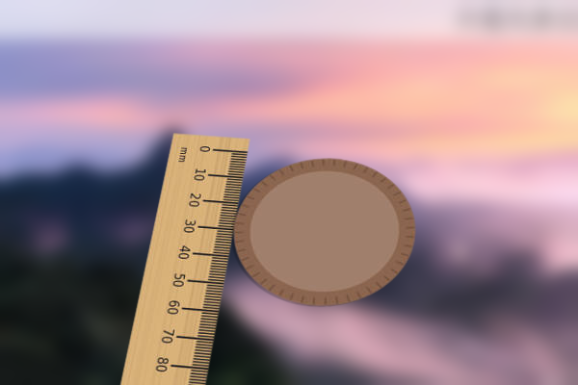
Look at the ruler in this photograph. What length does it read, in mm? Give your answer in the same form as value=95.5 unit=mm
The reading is value=55 unit=mm
